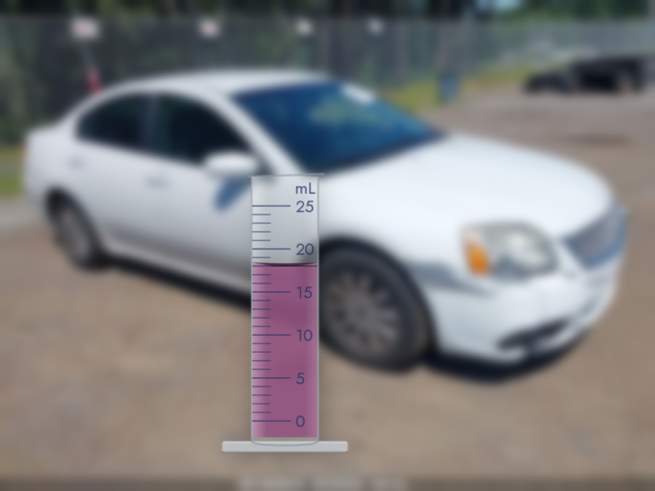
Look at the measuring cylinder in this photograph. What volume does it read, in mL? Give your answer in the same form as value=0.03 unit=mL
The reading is value=18 unit=mL
